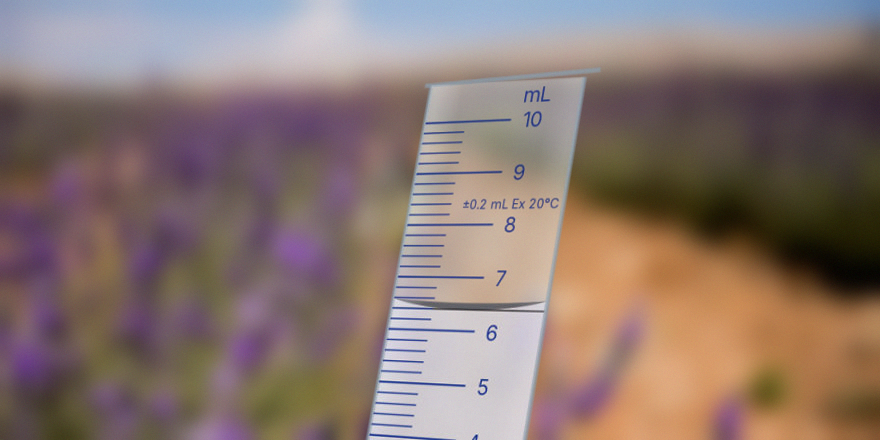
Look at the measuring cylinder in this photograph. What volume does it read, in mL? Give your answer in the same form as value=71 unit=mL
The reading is value=6.4 unit=mL
